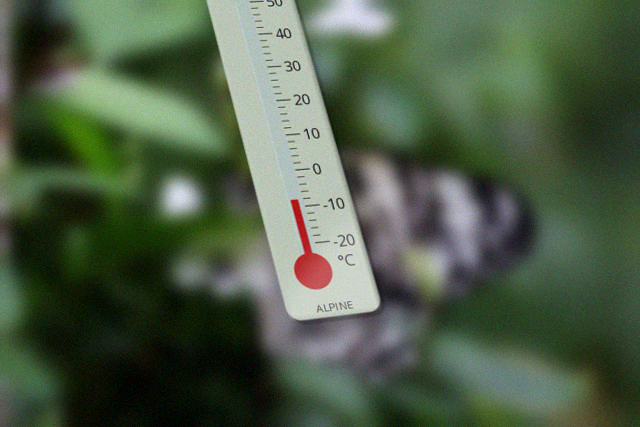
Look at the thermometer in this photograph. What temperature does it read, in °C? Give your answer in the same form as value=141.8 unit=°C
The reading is value=-8 unit=°C
